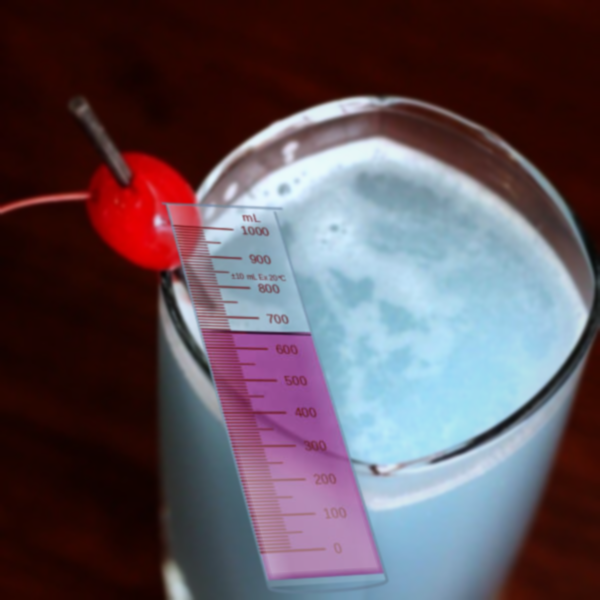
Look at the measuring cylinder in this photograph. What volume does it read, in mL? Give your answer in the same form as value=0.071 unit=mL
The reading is value=650 unit=mL
